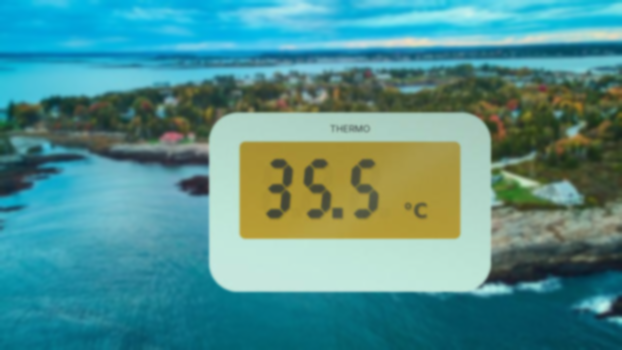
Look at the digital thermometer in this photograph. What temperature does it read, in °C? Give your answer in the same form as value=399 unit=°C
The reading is value=35.5 unit=°C
